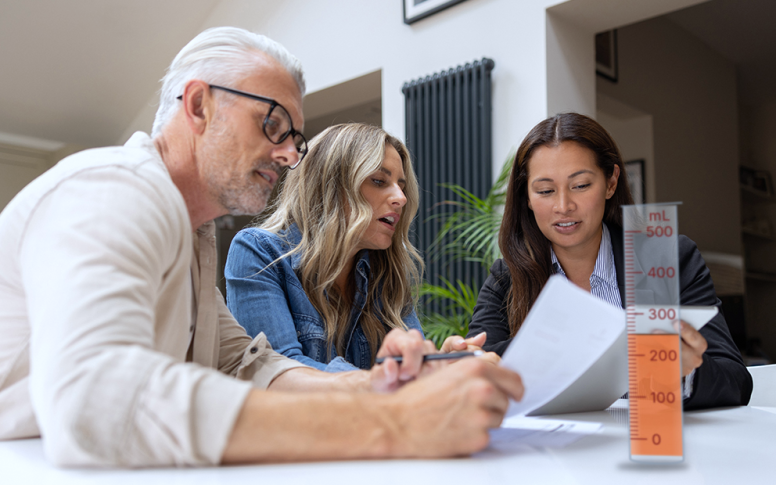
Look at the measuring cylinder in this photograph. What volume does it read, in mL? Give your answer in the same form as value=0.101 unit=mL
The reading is value=250 unit=mL
